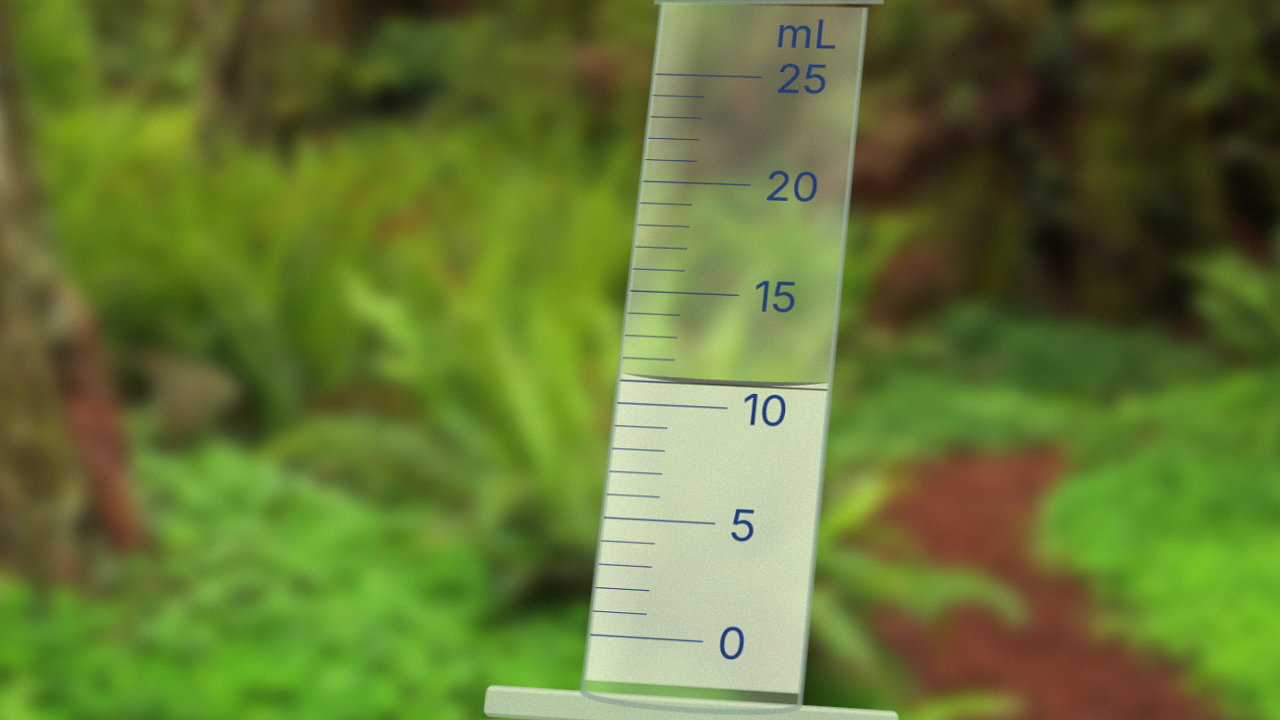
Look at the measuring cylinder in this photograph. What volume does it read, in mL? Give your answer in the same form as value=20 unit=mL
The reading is value=11 unit=mL
